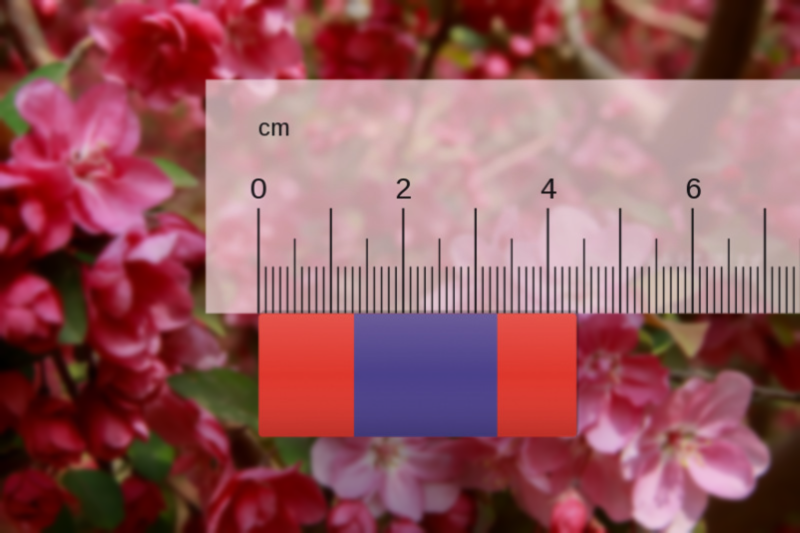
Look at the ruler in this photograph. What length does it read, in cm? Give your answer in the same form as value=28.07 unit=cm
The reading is value=4.4 unit=cm
